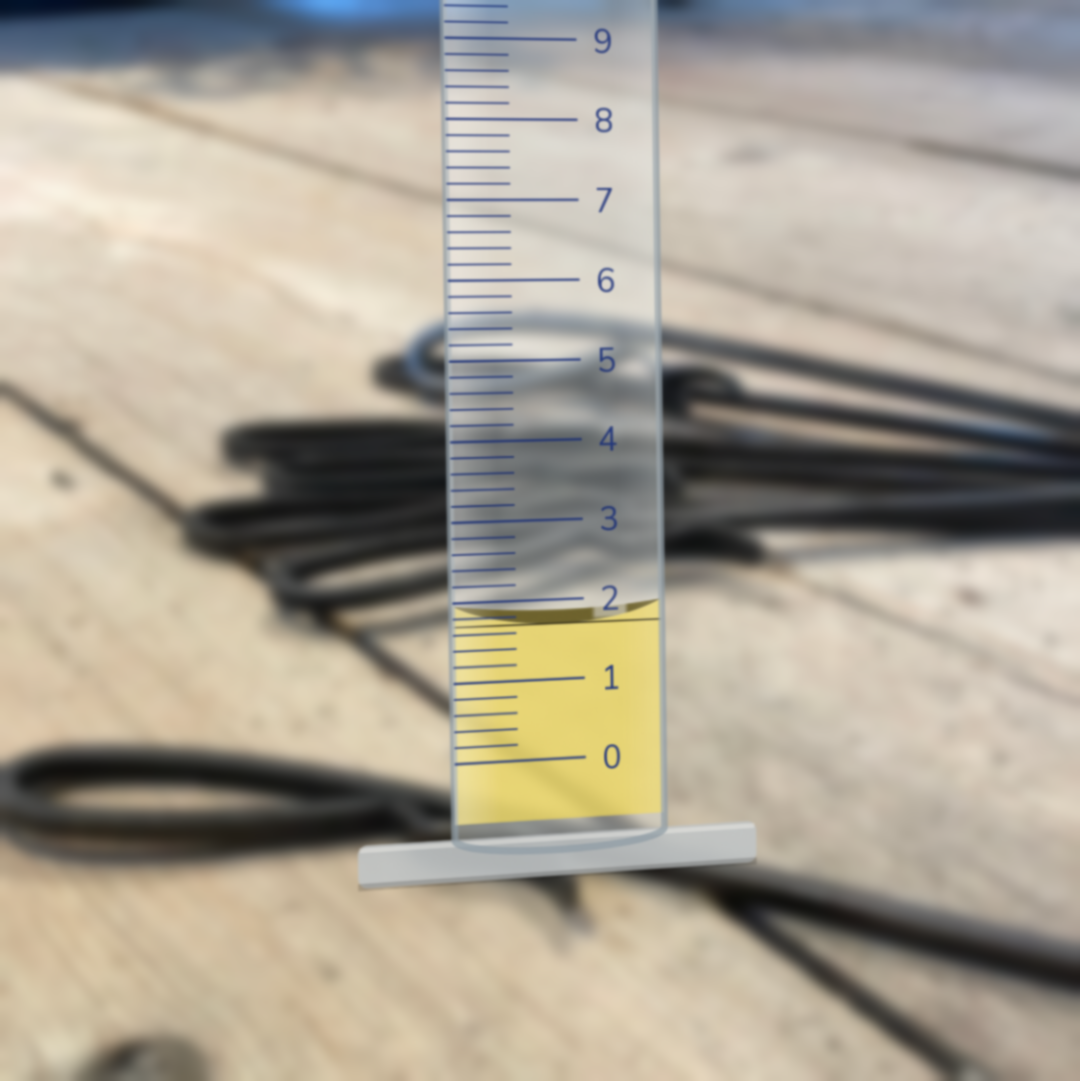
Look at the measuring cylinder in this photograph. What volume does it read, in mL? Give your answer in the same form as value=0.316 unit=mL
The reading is value=1.7 unit=mL
